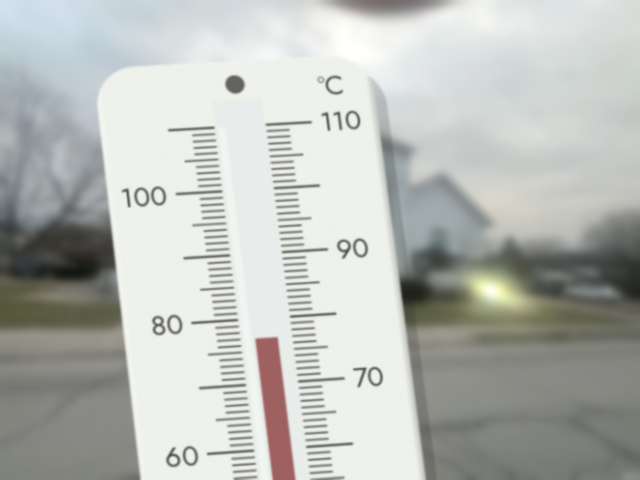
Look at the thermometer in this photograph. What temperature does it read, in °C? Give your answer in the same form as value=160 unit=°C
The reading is value=77 unit=°C
